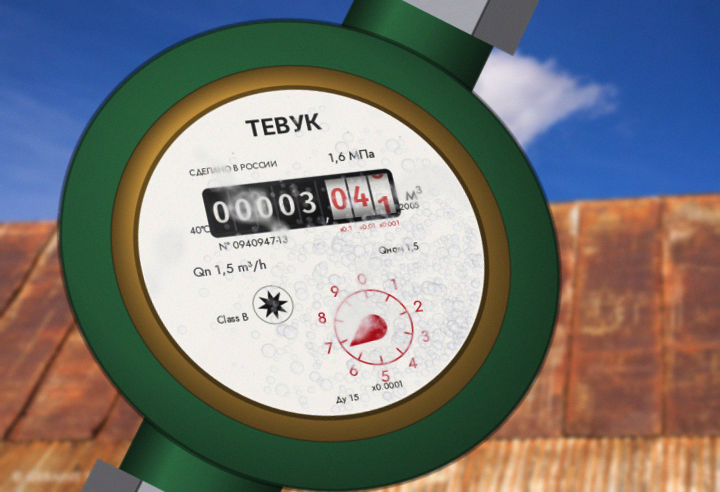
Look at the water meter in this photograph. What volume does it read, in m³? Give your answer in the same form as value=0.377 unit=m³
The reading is value=3.0406 unit=m³
